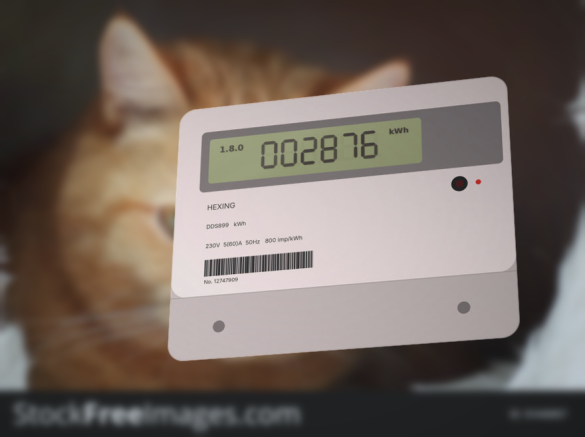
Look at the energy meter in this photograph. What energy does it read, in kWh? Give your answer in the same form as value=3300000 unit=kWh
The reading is value=2876 unit=kWh
